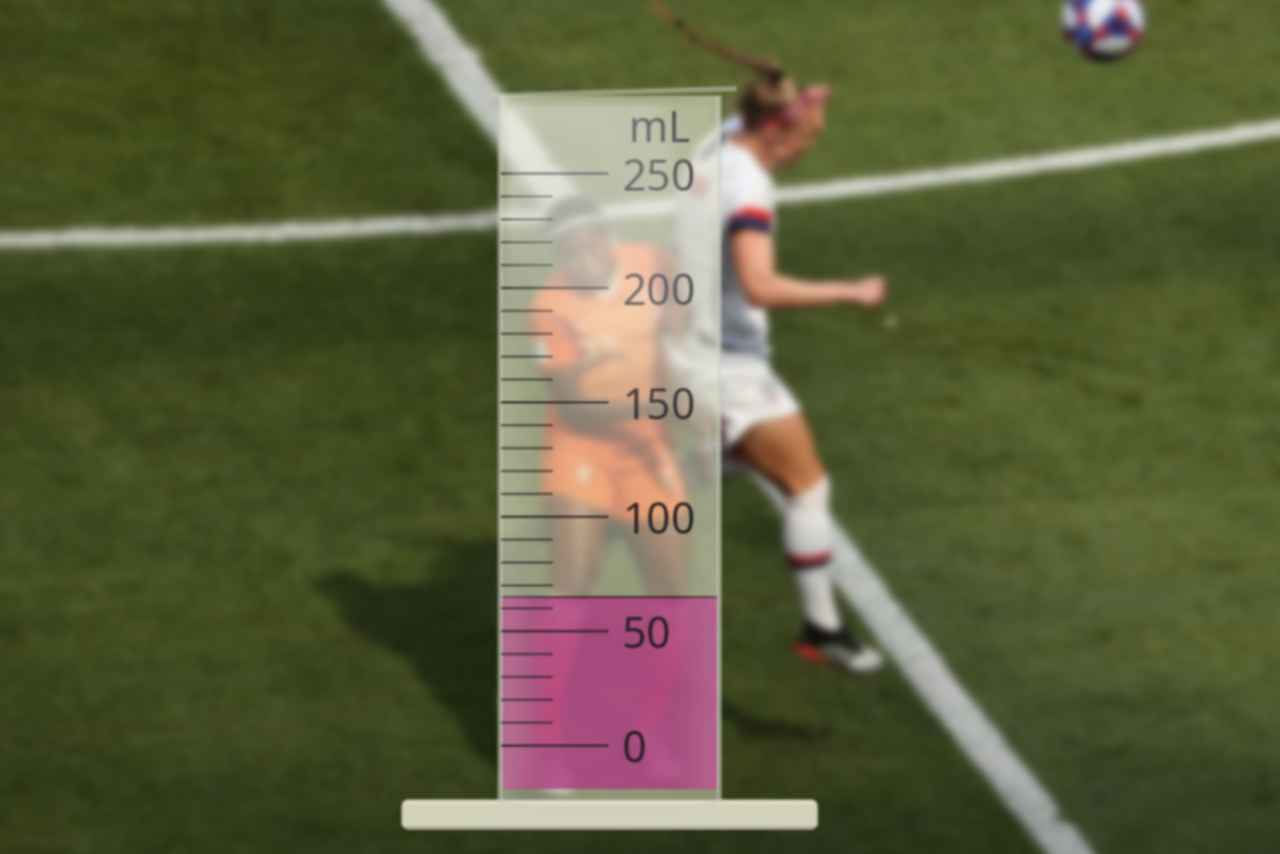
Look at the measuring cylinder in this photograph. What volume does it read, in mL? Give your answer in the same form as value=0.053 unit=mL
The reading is value=65 unit=mL
